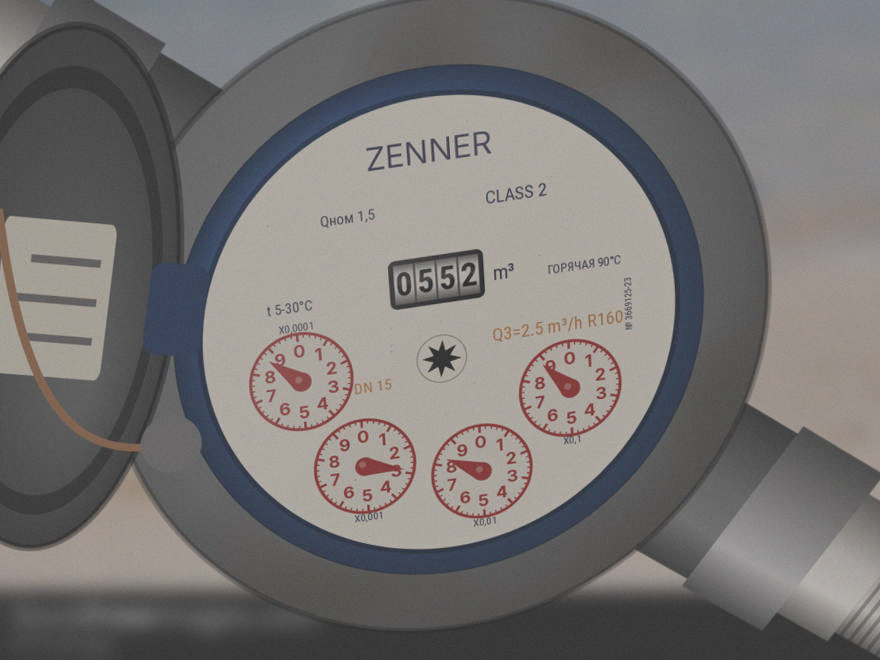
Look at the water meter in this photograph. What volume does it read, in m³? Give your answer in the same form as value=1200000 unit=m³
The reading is value=552.8828 unit=m³
